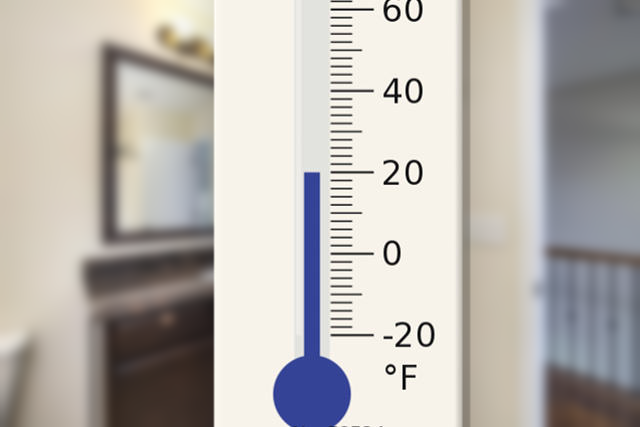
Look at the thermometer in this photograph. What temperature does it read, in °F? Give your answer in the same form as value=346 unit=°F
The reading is value=20 unit=°F
